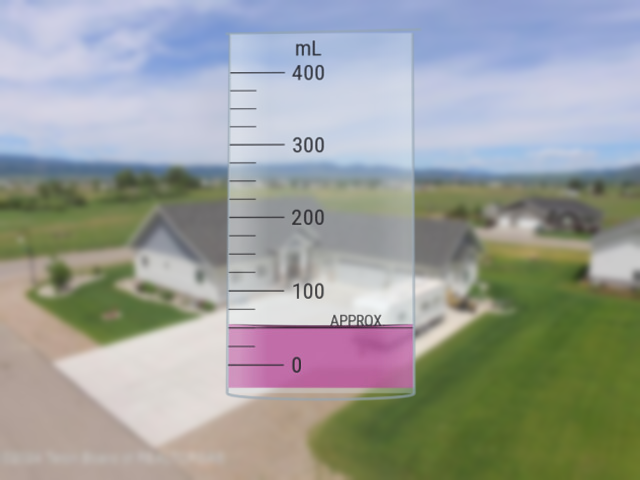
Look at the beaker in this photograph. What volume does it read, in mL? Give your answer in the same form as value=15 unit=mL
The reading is value=50 unit=mL
